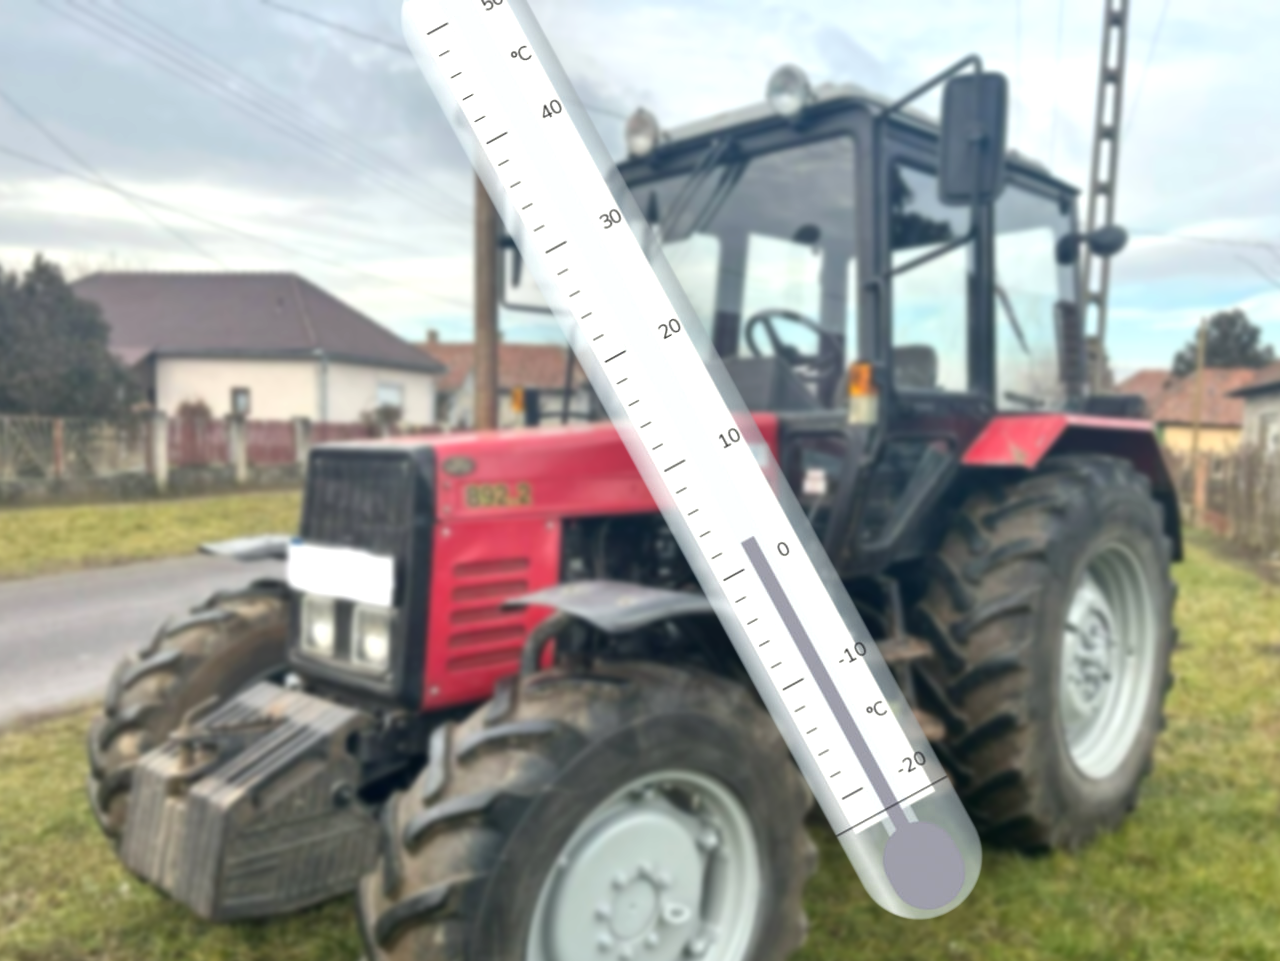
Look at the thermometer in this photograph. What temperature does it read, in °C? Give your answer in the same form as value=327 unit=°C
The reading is value=2 unit=°C
